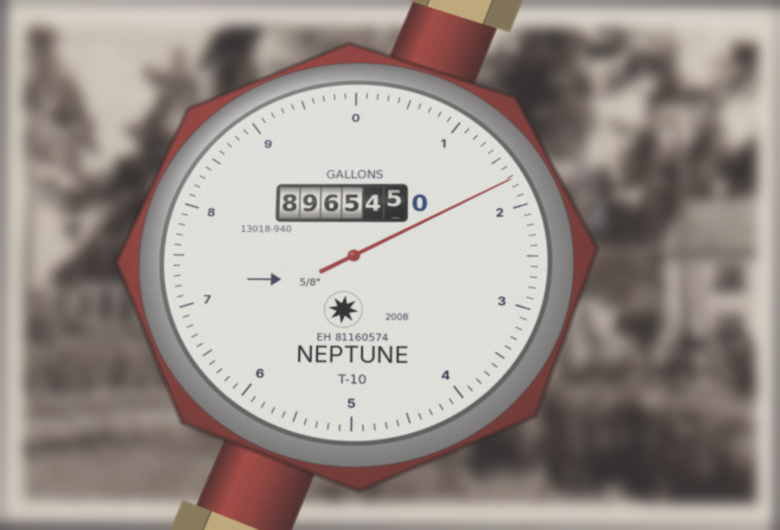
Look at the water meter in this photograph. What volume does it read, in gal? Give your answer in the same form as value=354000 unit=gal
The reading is value=8965451.7 unit=gal
